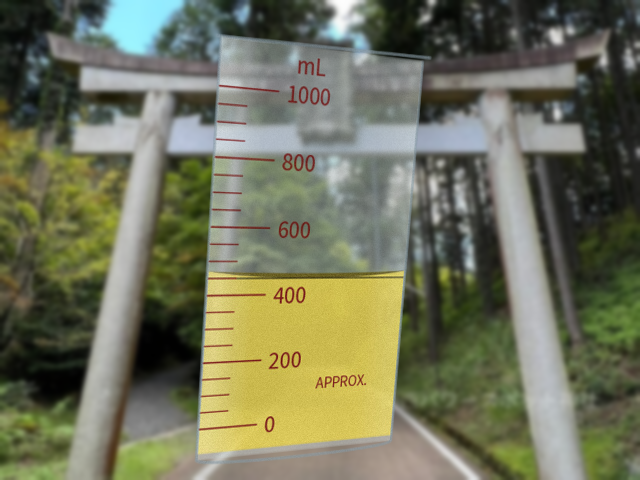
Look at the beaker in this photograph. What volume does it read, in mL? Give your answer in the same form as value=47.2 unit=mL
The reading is value=450 unit=mL
